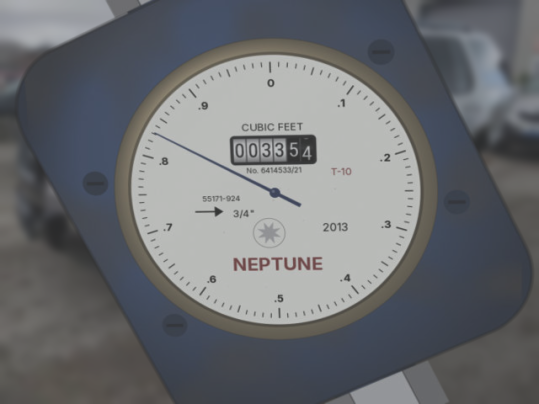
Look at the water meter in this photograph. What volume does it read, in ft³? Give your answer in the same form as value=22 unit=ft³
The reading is value=3353.83 unit=ft³
